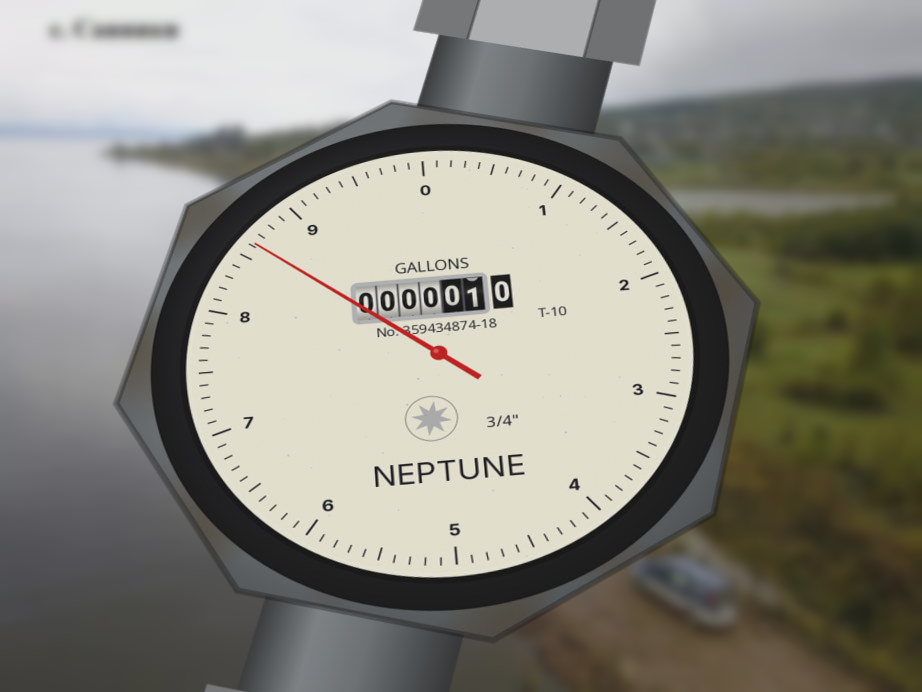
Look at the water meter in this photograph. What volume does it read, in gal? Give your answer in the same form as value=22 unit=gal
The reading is value=8.6 unit=gal
